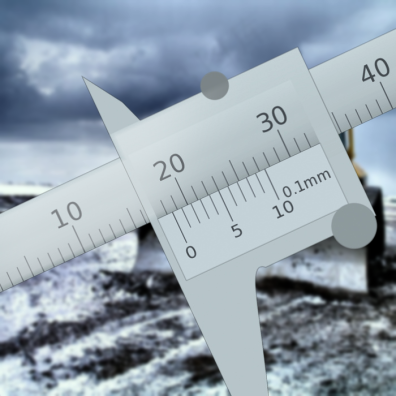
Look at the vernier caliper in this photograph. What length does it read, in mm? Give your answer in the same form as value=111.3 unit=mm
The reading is value=18.5 unit=mm
